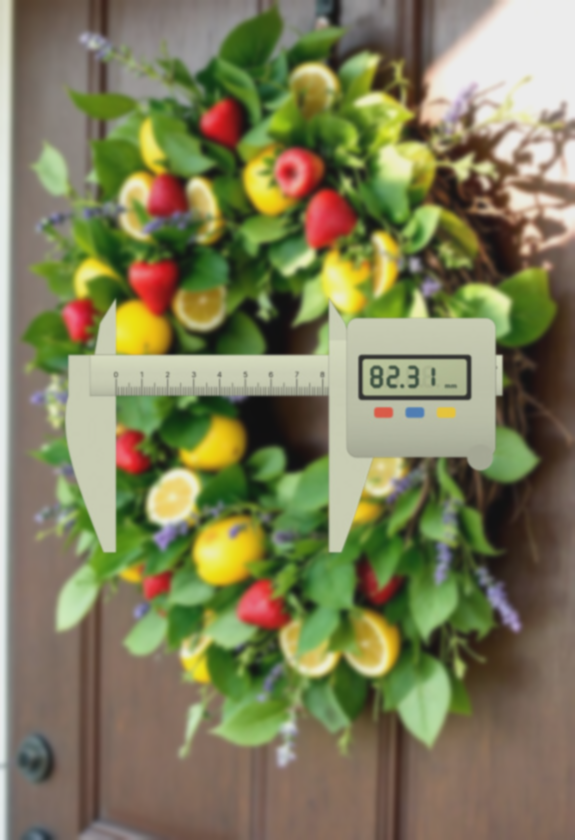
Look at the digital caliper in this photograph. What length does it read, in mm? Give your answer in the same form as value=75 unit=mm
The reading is value=82.31 unit=mm
